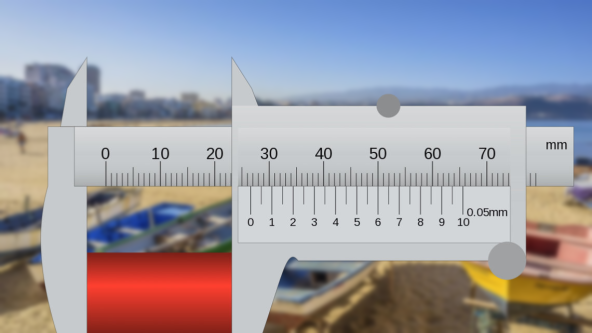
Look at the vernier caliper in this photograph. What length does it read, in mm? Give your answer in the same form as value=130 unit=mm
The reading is value=26.6 unit=mm
